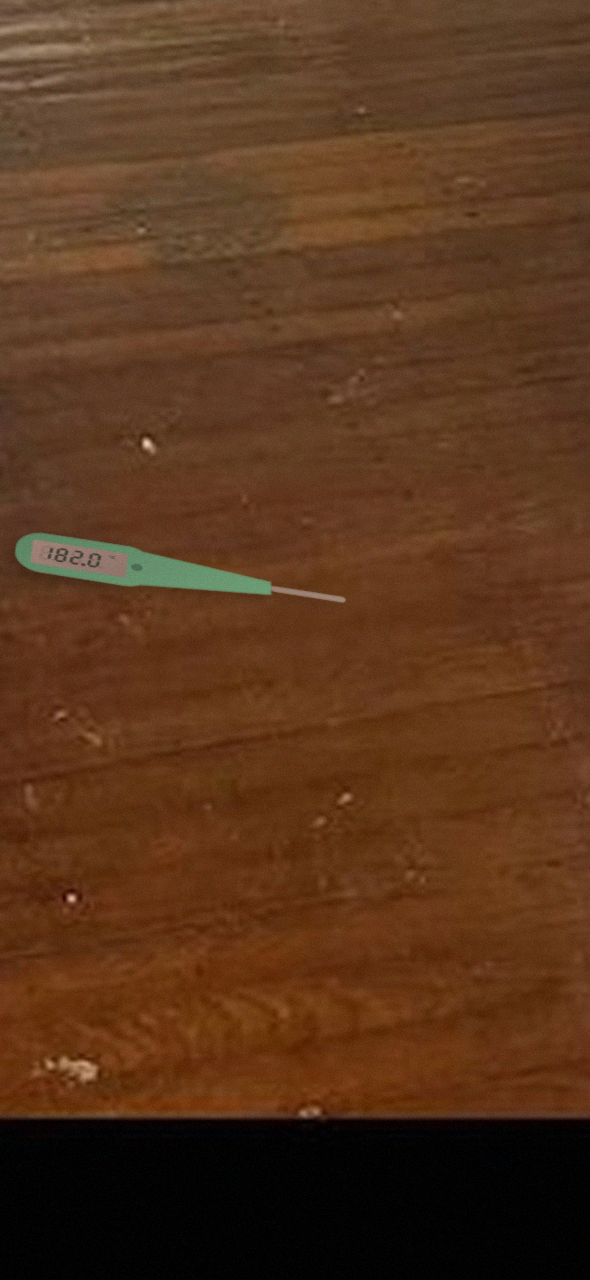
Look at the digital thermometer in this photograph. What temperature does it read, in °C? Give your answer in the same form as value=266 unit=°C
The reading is value=182.0 unit=°C
